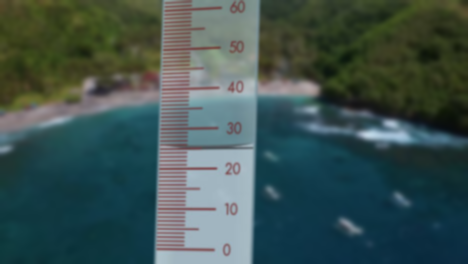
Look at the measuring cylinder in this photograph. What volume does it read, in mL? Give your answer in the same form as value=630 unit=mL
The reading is value=25 unit=mL
